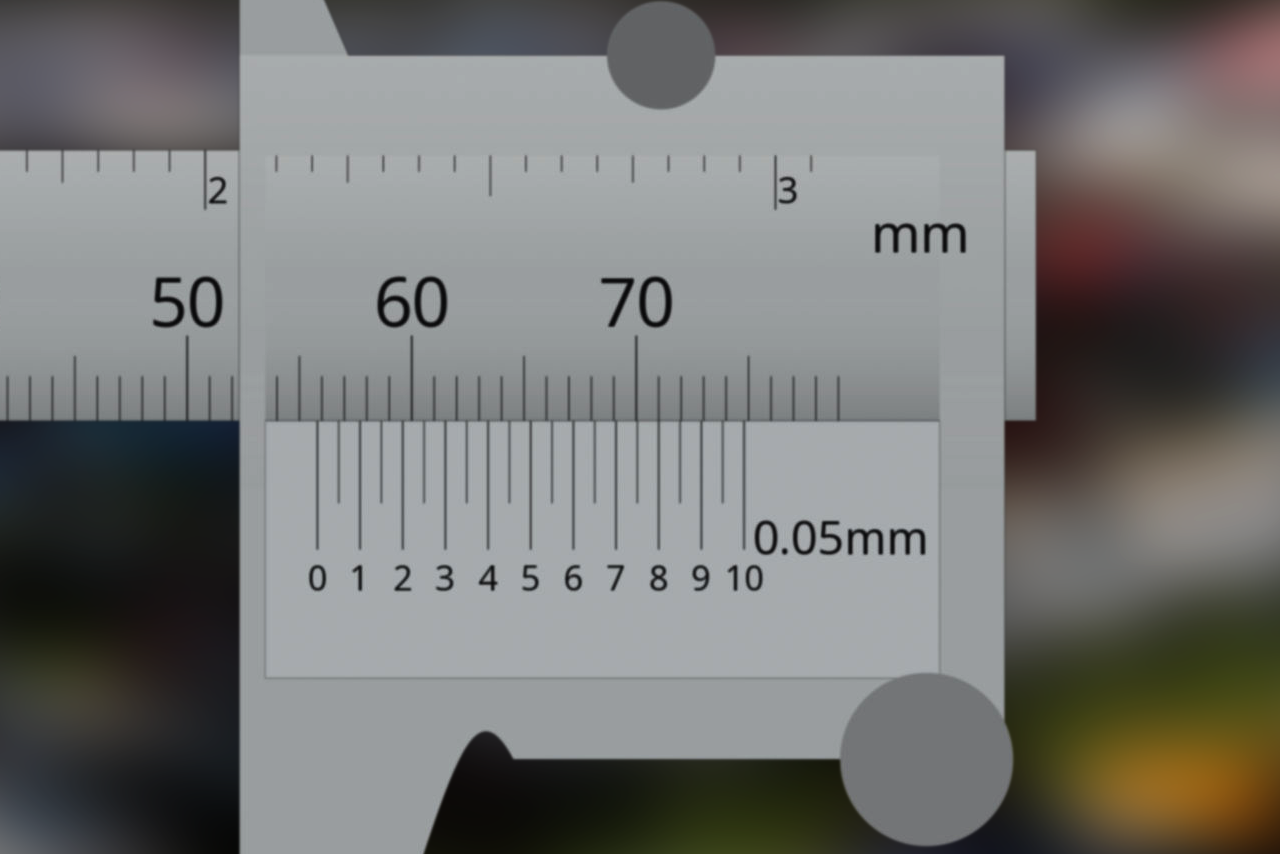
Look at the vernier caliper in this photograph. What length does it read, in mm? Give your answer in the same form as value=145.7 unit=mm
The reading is value=55.8 unit=mm
